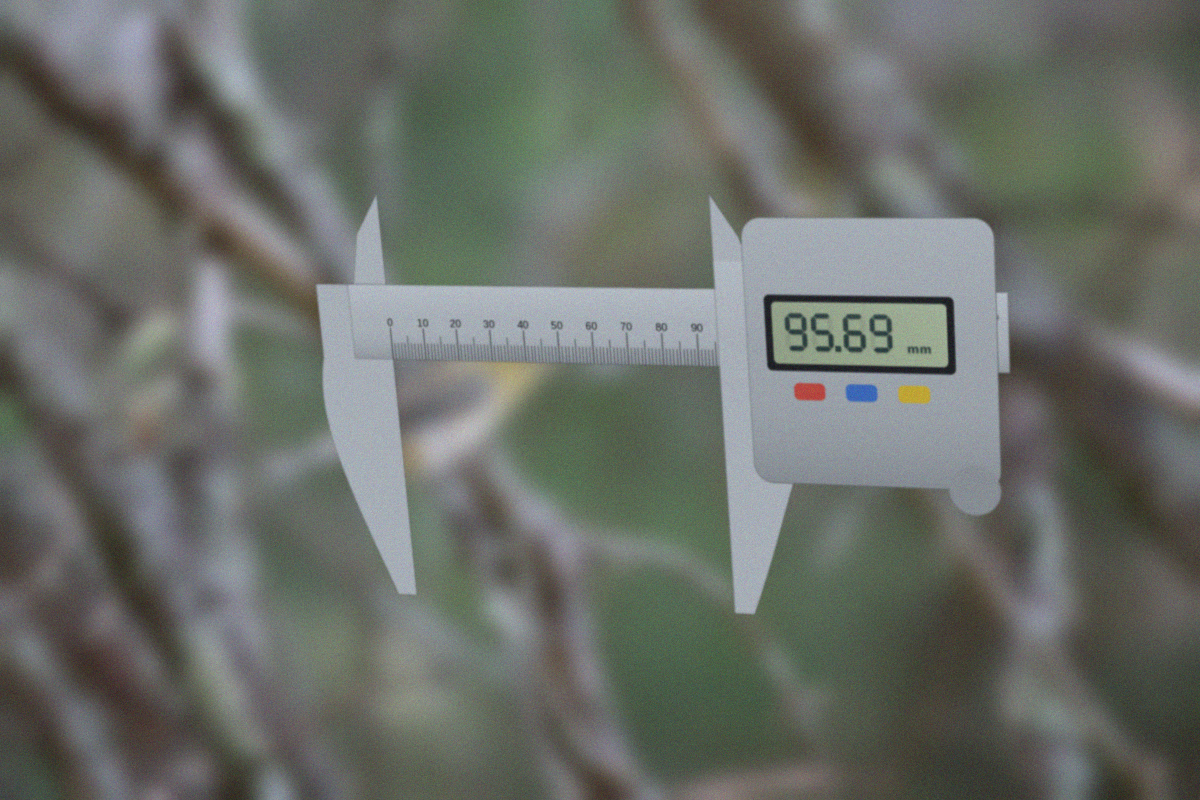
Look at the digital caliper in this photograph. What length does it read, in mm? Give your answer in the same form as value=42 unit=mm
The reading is value=95.69 unit=mm
